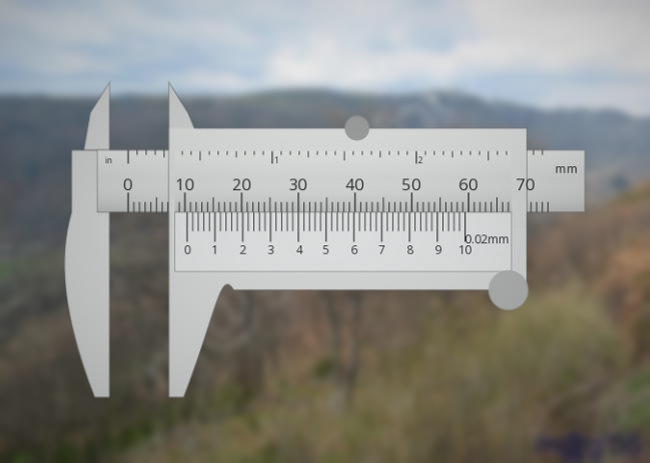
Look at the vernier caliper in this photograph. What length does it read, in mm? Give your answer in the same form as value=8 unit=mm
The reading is value=10.4 unit=mm
